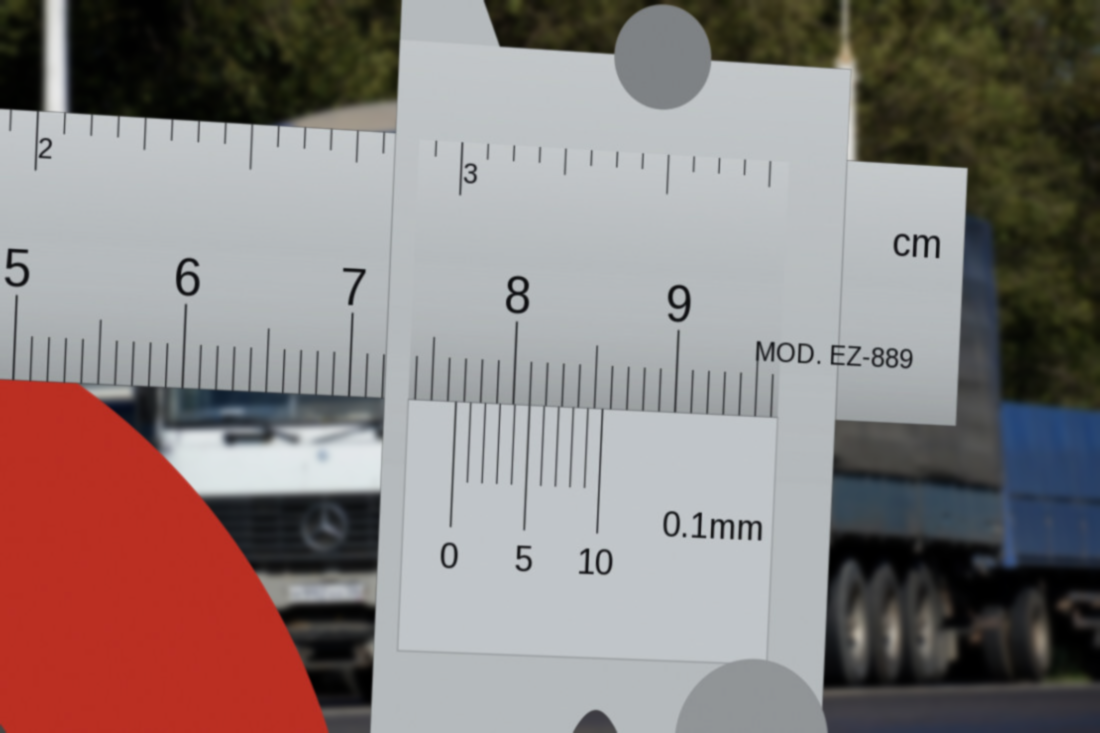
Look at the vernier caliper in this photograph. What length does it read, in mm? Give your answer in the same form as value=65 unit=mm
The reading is value=76.5 unit=mm
